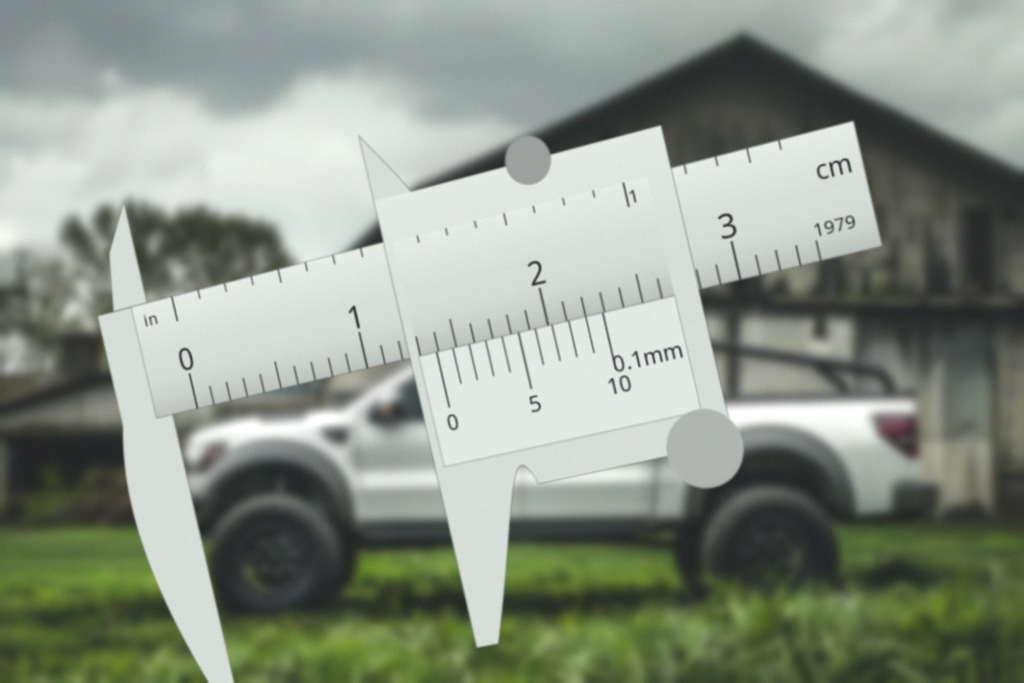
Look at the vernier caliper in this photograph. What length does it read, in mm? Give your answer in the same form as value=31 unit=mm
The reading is value=13.9 unit=mm
